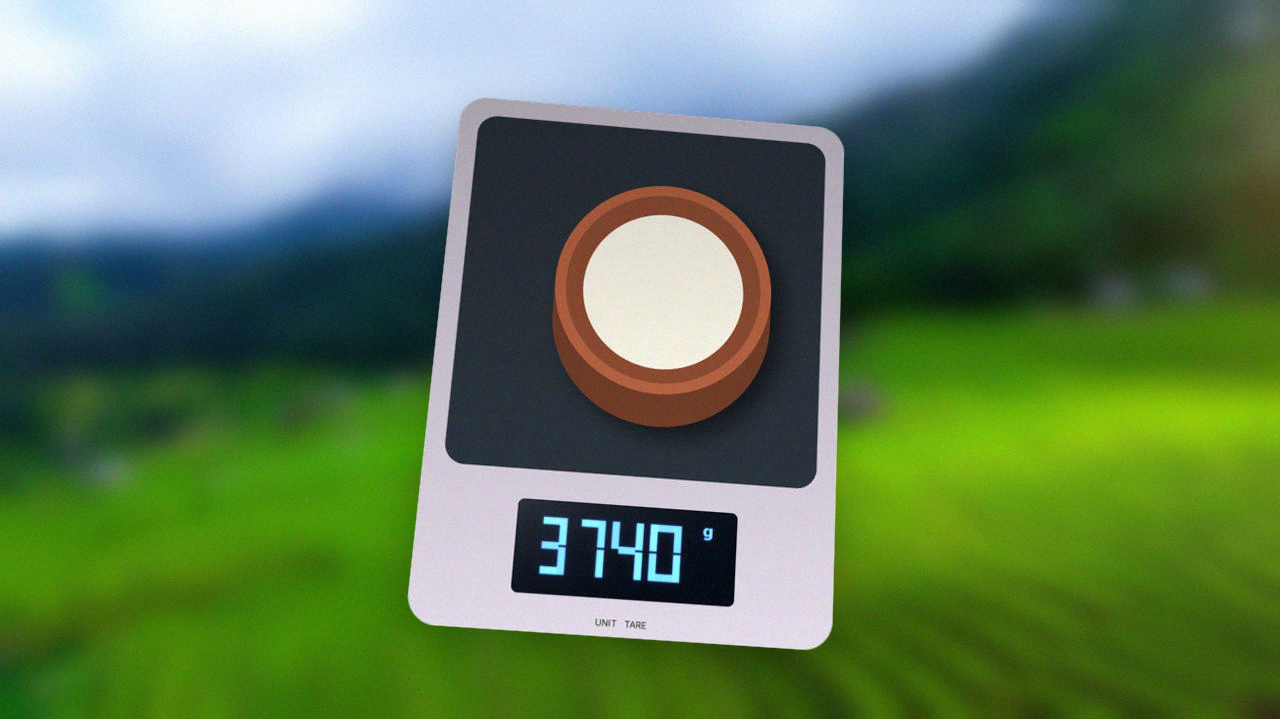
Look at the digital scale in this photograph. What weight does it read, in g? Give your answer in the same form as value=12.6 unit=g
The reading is value=3740 unit=g
